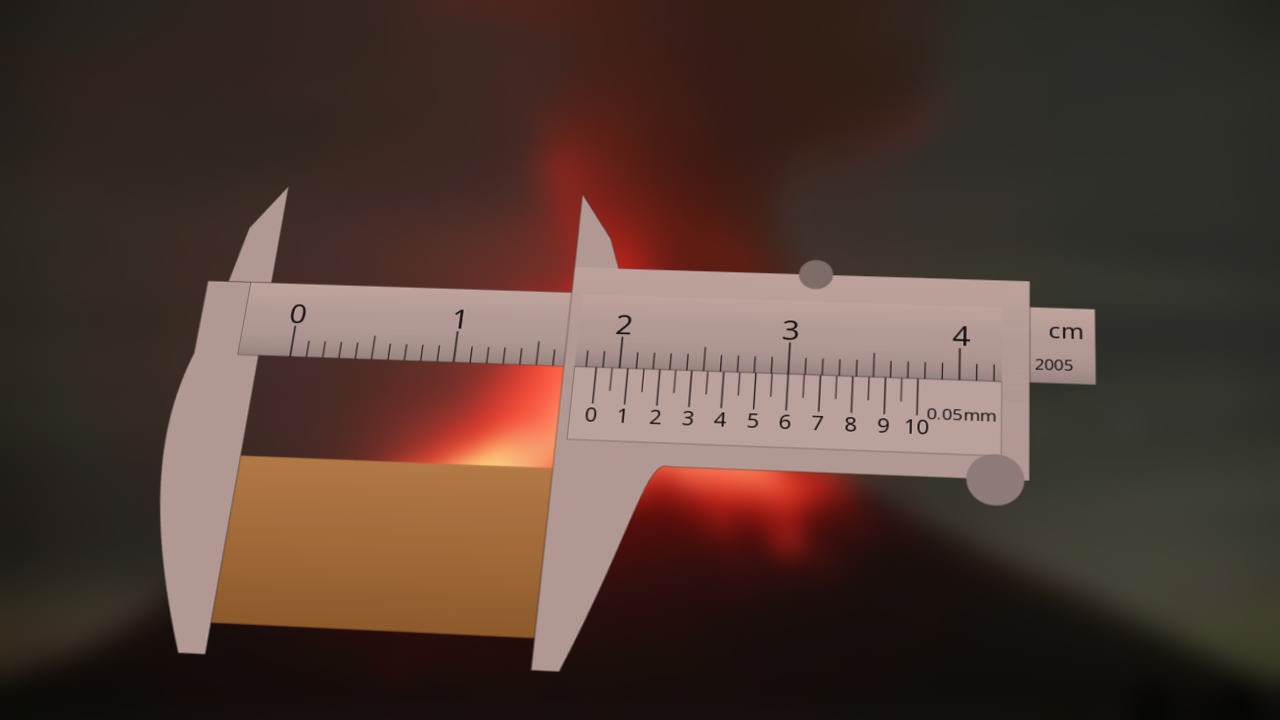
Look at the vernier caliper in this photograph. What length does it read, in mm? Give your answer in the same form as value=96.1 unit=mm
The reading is value=18.6 unit=mm
